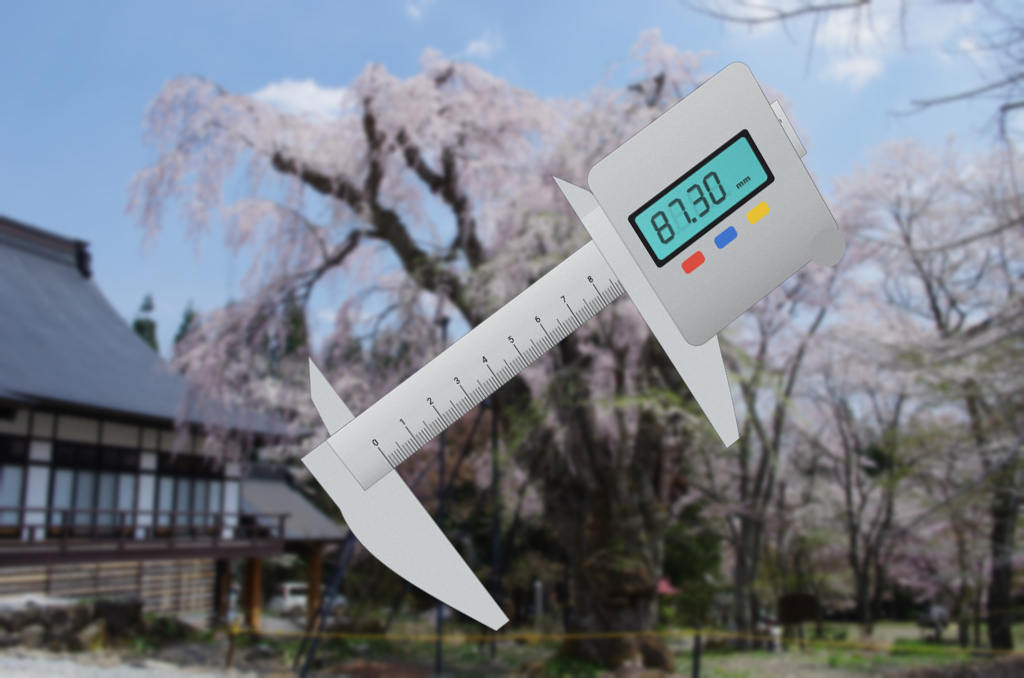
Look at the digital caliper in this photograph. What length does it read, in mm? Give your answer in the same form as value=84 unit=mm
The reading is value=87.30 unit=mm
